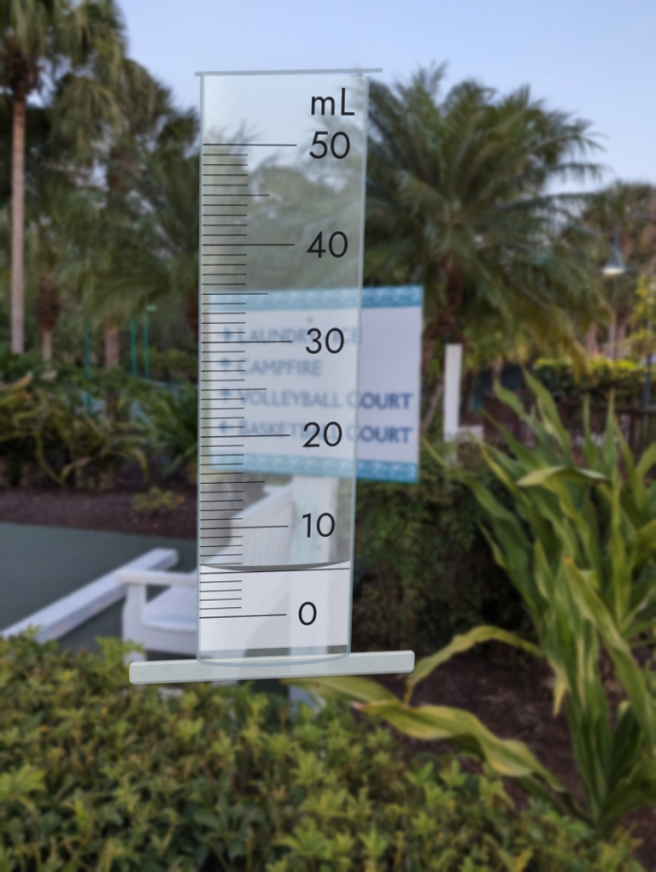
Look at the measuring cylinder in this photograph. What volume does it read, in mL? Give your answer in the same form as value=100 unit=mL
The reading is value=5 unit=mL
